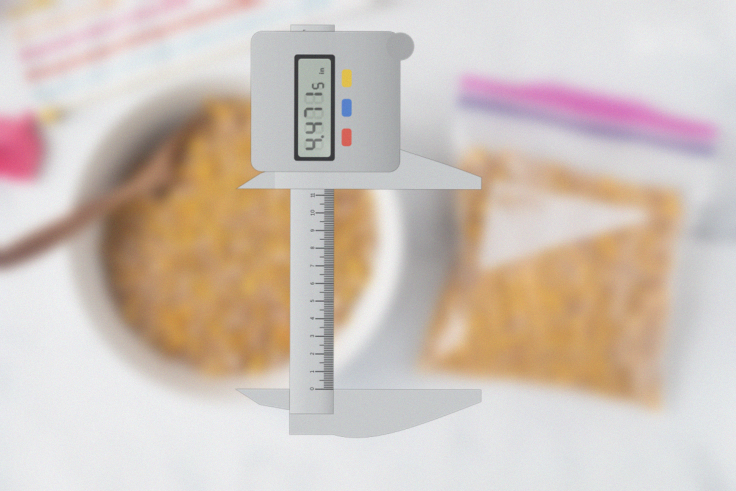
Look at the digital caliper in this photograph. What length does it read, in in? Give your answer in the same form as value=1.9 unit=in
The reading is value=4.4715 unit=in
